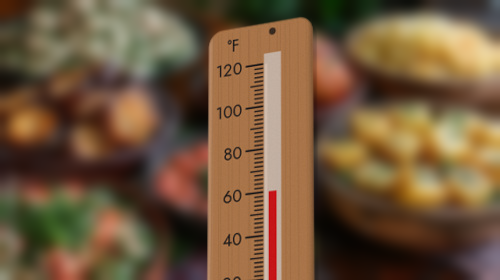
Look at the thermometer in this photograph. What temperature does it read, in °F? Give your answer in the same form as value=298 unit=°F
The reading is value=60 unit=°F
